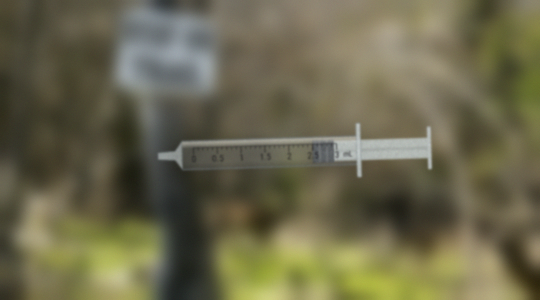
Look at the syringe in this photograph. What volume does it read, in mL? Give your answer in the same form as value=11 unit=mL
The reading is value=2.5 unit=mL
